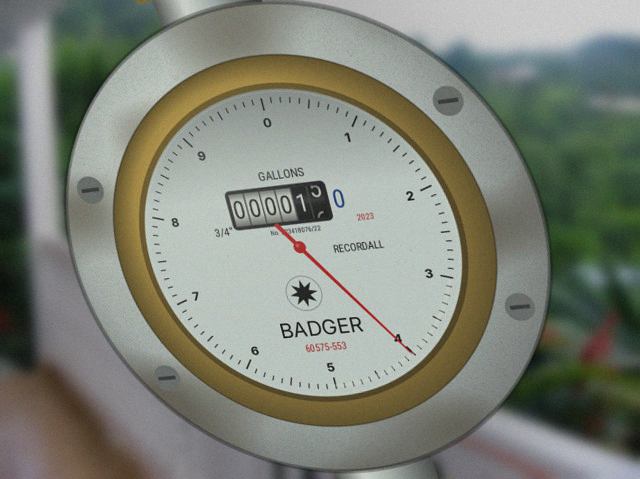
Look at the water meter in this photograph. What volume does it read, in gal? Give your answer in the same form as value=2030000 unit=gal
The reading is value=154.0 unit=gal
